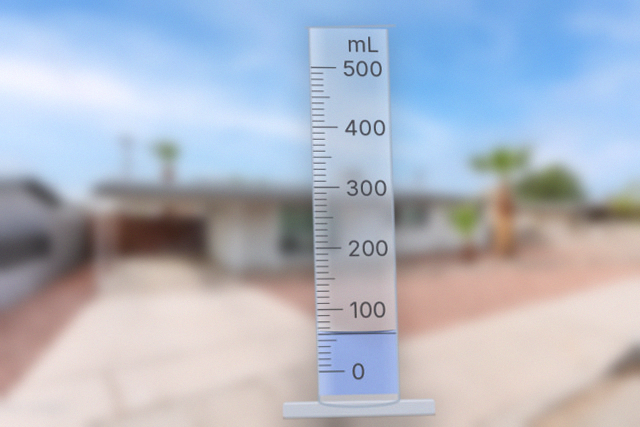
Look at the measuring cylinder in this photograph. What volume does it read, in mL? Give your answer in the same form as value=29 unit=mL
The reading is value=60 unit=mL
